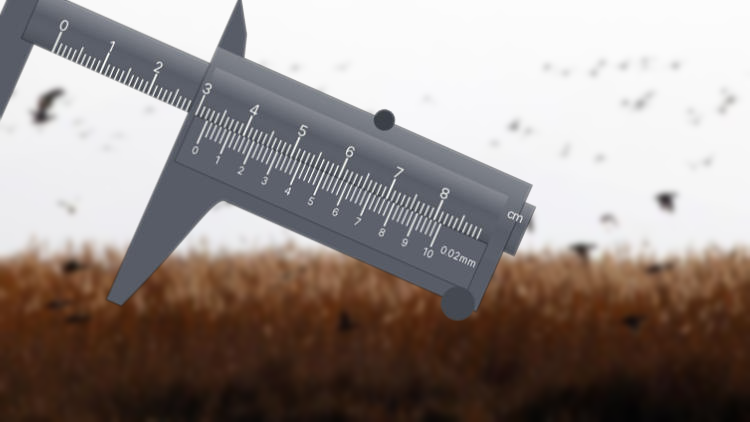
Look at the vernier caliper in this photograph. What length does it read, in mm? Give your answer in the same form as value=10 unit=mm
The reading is value=32.5 unit=mm
